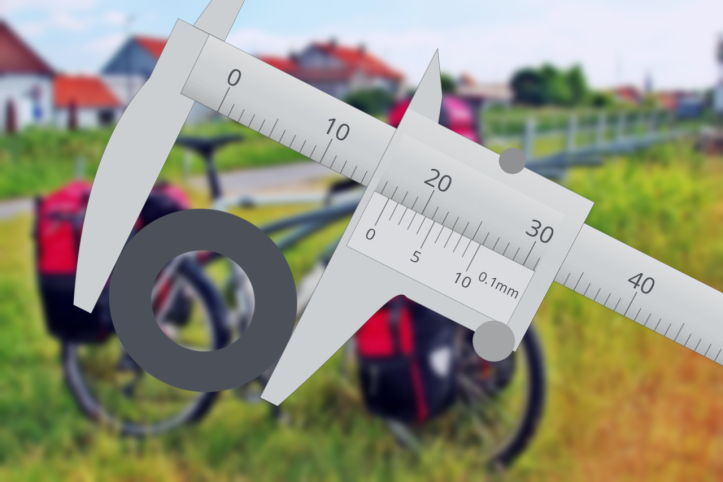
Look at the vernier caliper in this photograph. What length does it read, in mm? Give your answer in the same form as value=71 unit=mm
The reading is value=16.8 unit=mm
